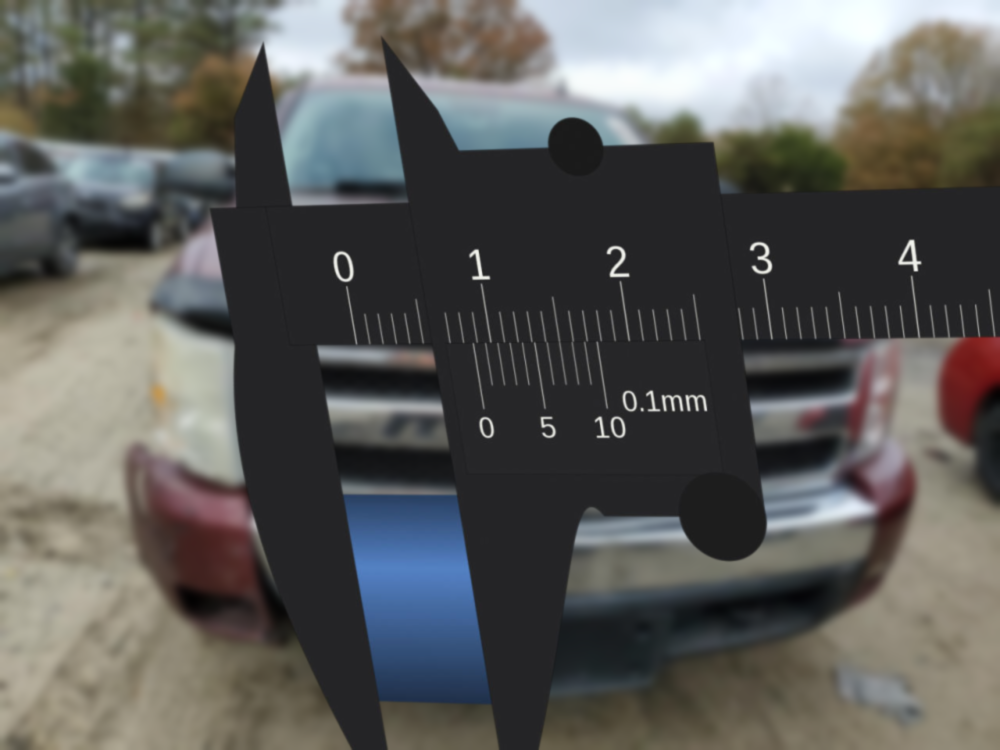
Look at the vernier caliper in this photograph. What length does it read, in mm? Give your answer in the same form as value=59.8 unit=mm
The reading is value=8.7 unit=mm
